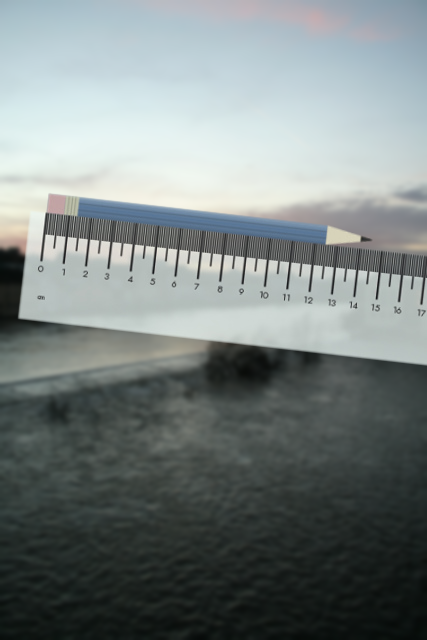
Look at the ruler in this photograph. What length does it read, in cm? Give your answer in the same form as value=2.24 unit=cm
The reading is value=14.5 unit=cm
